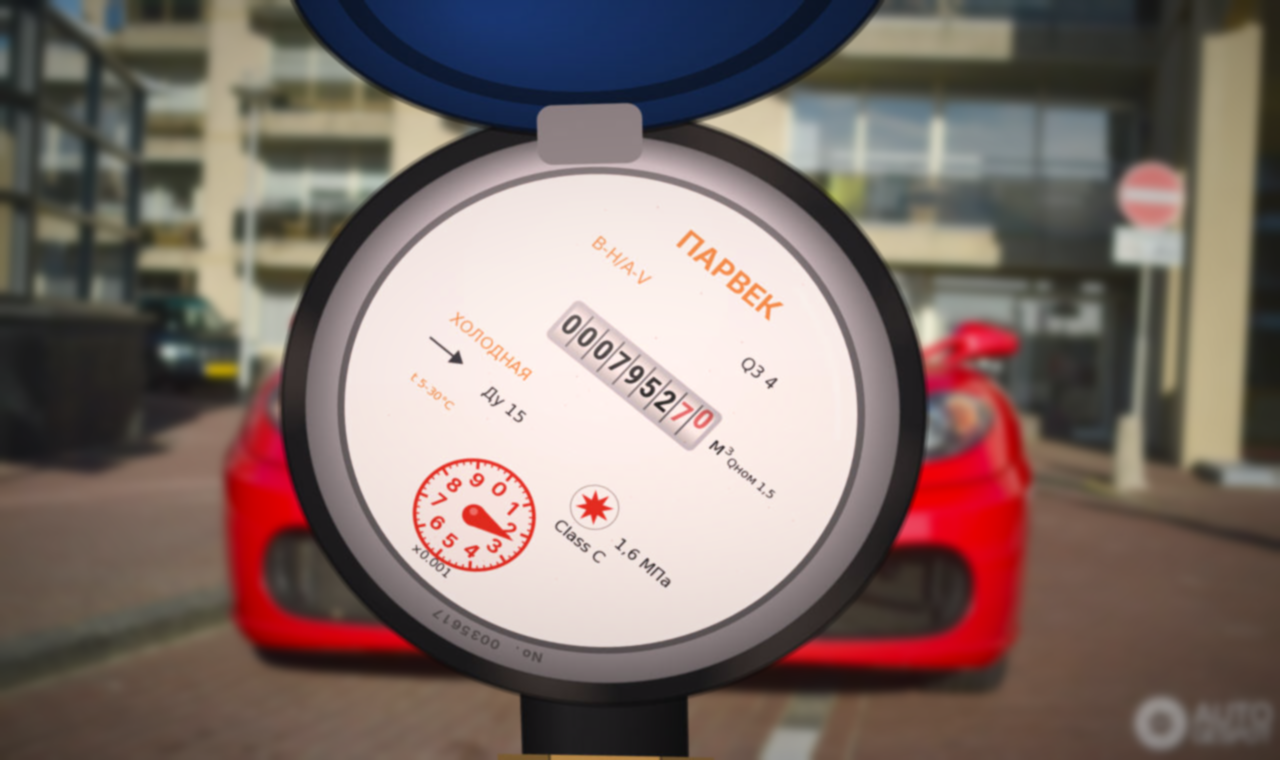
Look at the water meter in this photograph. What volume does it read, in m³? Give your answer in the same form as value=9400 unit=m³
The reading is value=7952.702 unit=m³
